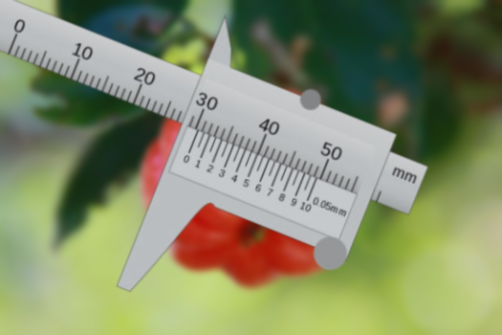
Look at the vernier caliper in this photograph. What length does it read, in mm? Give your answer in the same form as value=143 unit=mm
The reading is value=30.4 unit=mm
